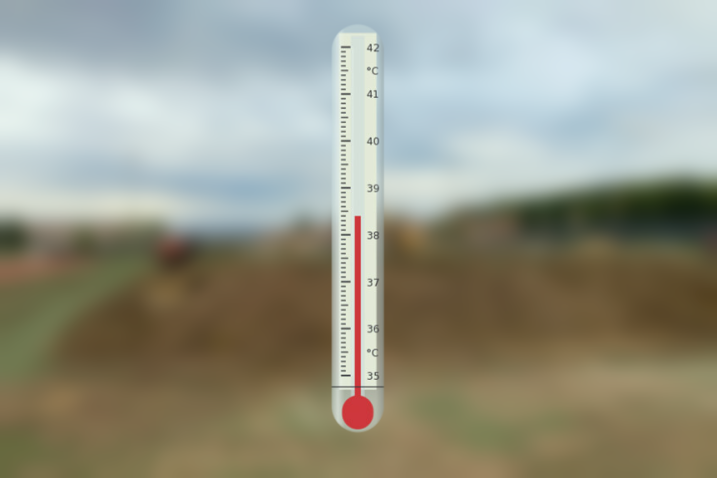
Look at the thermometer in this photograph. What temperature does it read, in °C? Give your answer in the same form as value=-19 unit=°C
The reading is value=38.4 unit=°C
